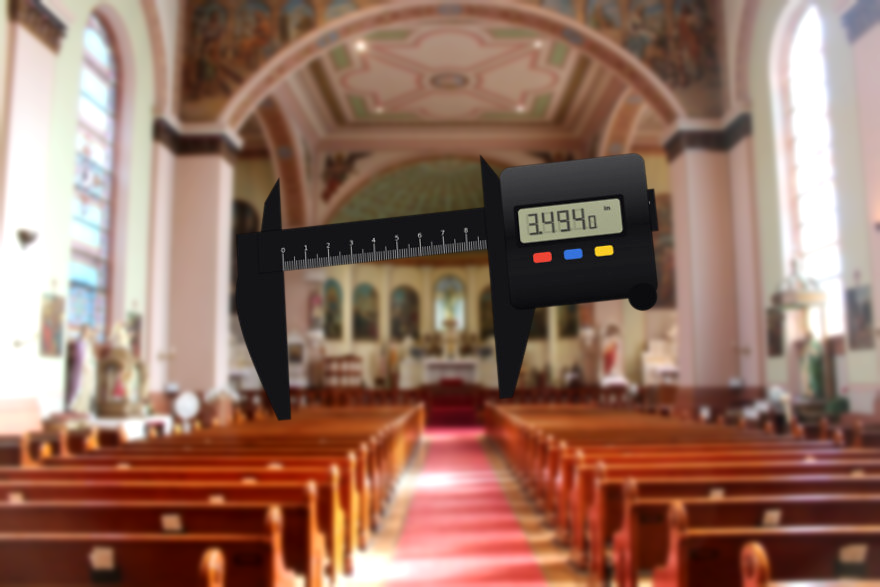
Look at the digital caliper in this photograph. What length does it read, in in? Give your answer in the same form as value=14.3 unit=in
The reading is value=3.4940 unit=in
